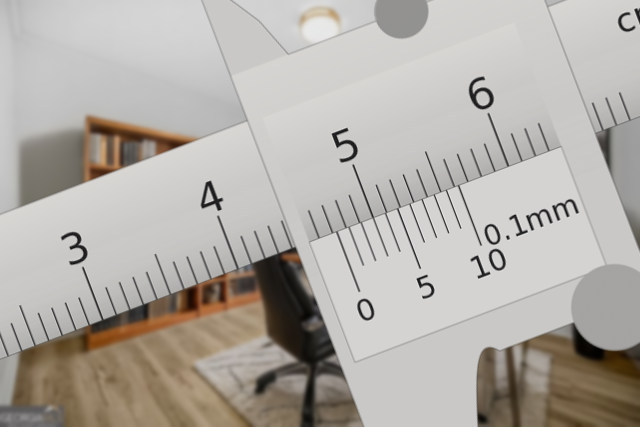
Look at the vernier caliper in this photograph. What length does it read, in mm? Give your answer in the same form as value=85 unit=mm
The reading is value=47.3 unit=mm
